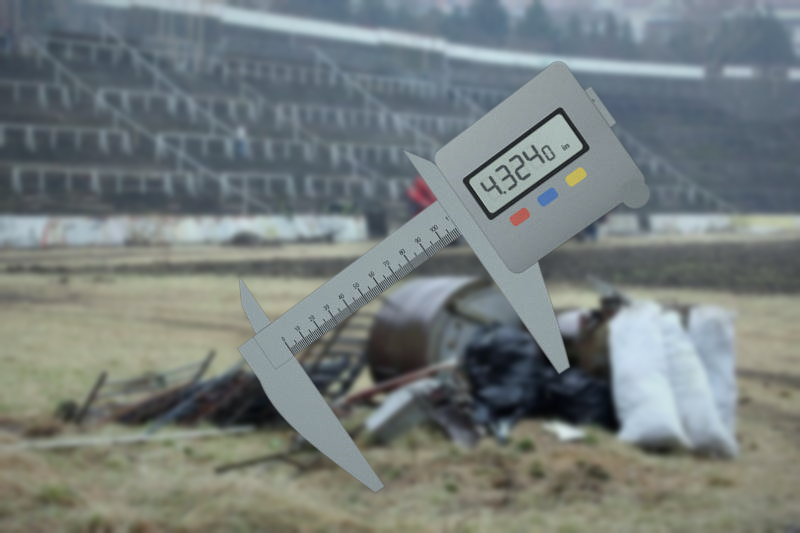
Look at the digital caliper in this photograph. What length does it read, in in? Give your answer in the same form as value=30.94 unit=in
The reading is value=4.3240 unit=in
